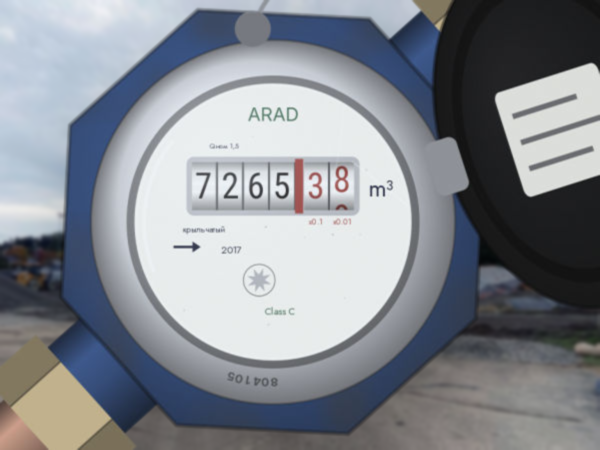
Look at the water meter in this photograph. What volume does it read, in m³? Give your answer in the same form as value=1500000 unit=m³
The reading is value=7265.38 unit=m³
